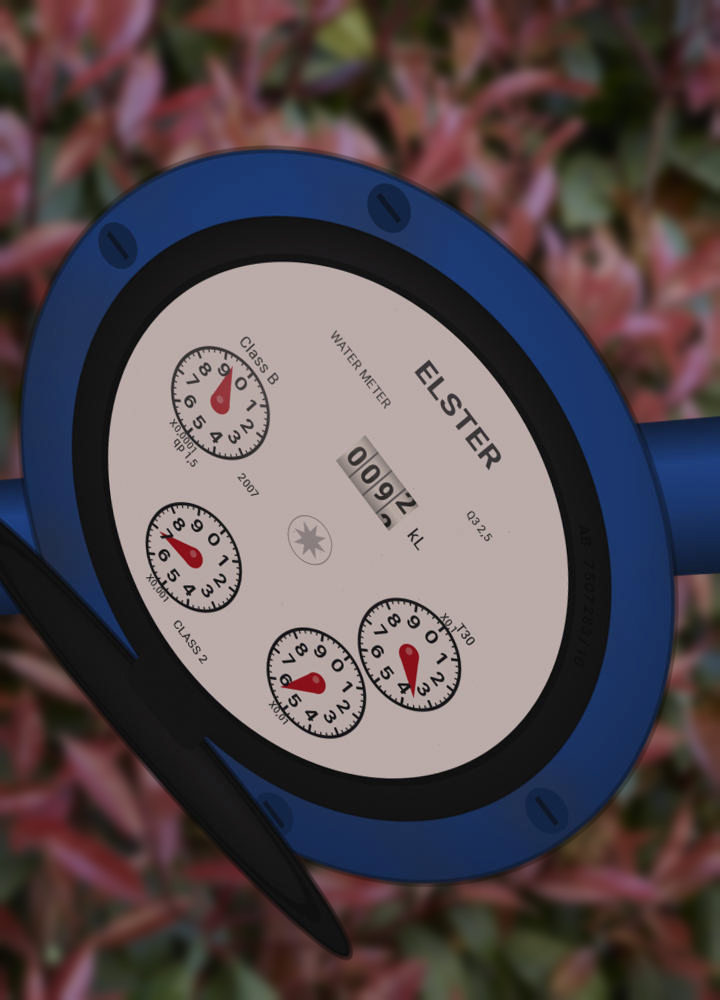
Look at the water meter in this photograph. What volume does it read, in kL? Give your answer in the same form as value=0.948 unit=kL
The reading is value=92.3569 unit=kL
